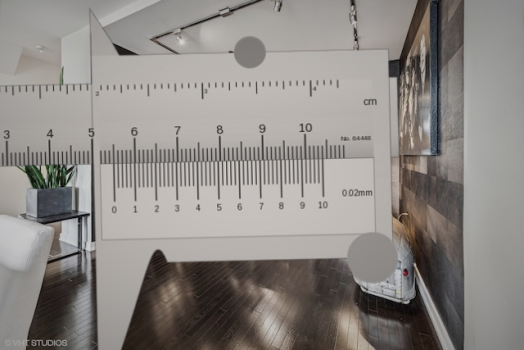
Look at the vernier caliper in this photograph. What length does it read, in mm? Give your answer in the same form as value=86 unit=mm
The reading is value=55.0 unit=mm
